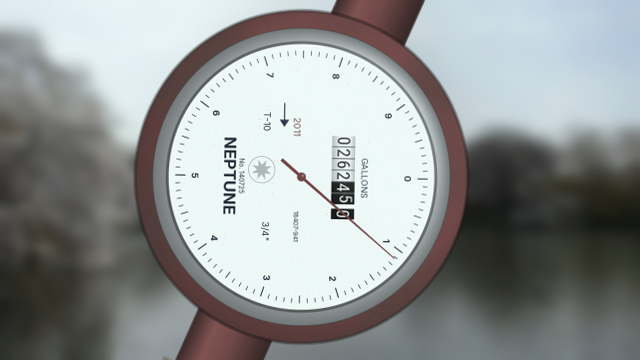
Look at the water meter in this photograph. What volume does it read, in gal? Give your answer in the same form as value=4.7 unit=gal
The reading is value=262451.1 unit=gal
